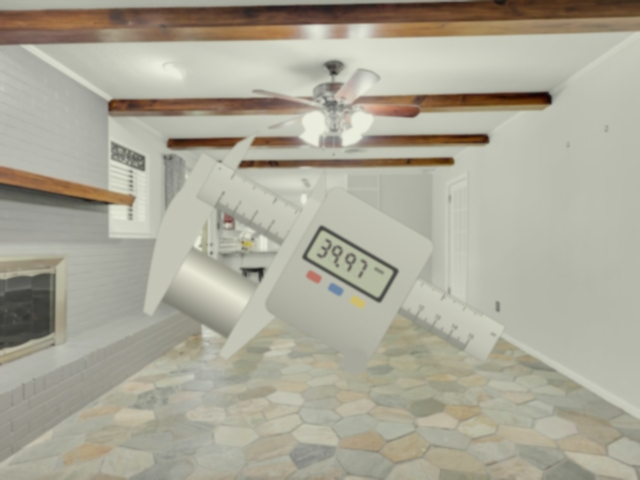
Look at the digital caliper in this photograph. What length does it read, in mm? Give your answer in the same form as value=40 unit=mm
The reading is value=39.97 unit=mm
